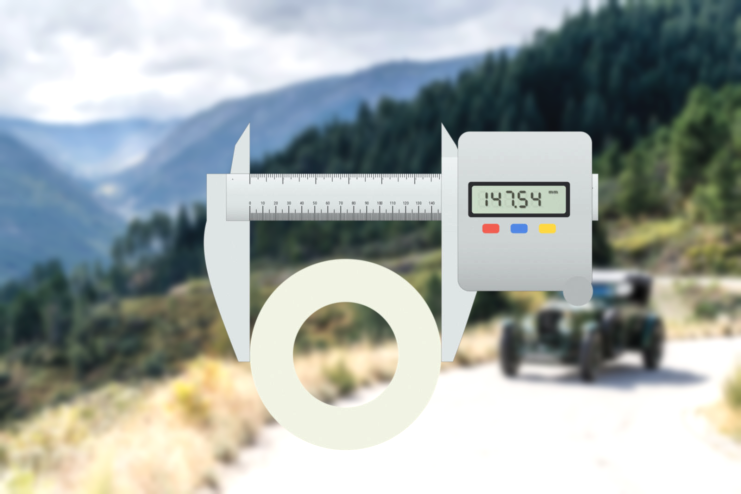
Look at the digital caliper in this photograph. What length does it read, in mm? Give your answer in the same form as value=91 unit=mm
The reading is value=147.54 unit=mm
